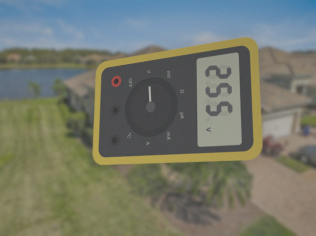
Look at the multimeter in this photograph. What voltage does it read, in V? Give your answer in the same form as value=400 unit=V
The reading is value=255 unit=V
